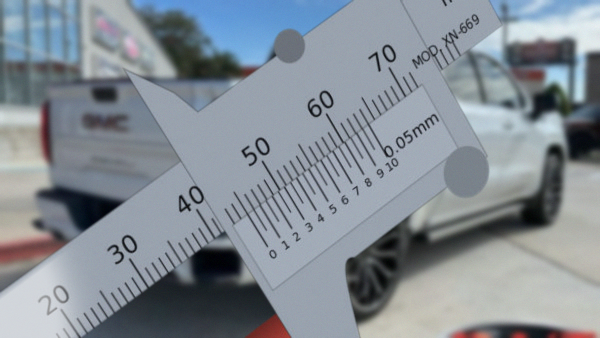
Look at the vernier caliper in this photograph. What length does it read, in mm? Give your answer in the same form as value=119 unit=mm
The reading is value=45.0 unit=mm
